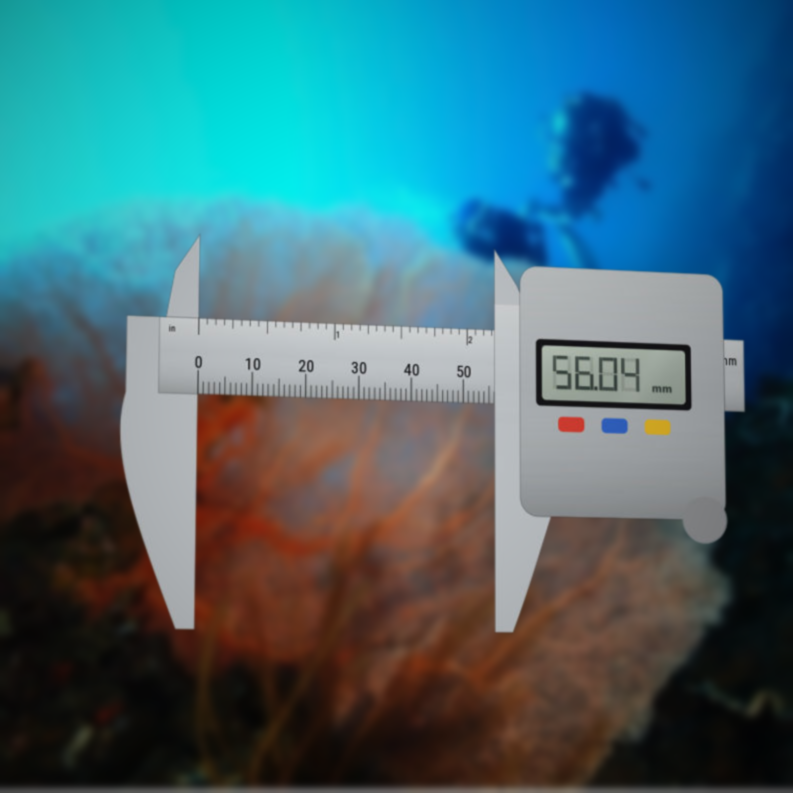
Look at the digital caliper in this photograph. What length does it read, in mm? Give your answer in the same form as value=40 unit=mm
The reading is value=56.04 unit=mm
